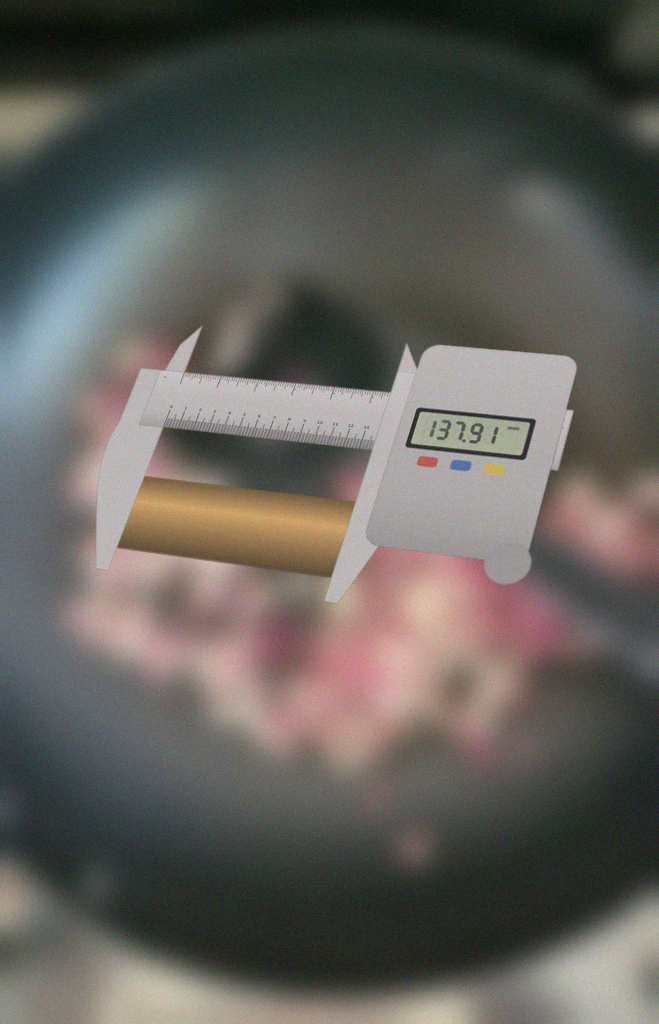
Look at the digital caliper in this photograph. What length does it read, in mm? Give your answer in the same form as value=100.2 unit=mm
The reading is value=137.91 unit=mm
